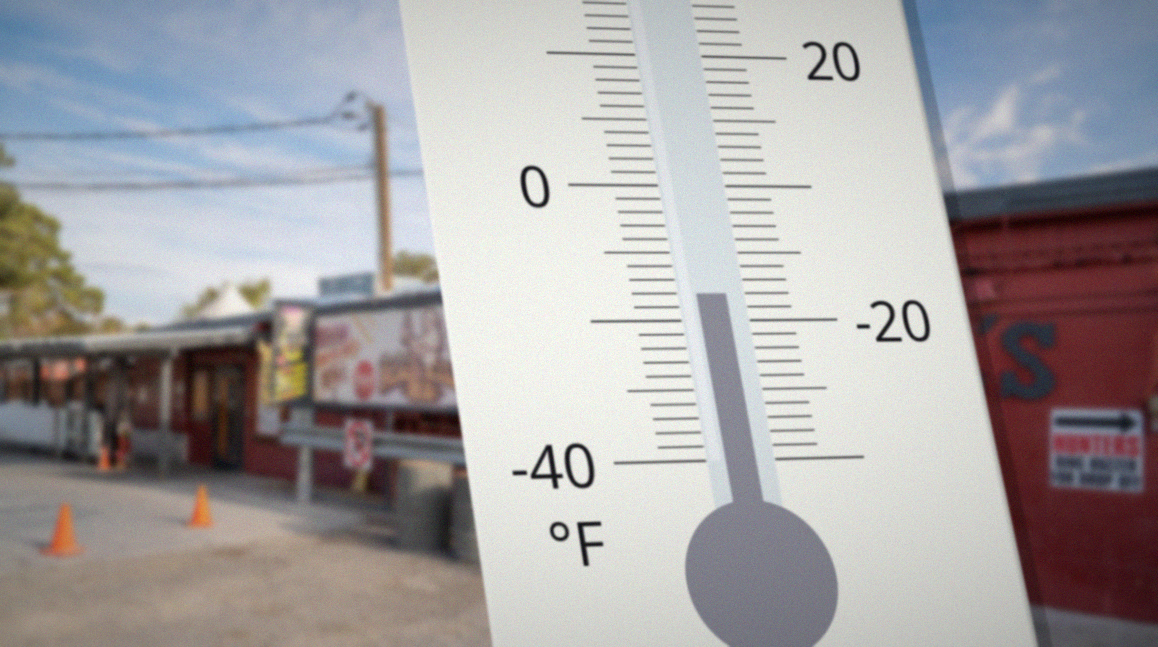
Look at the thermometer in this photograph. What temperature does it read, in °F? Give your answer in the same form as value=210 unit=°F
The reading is value=-16 unit=°F
